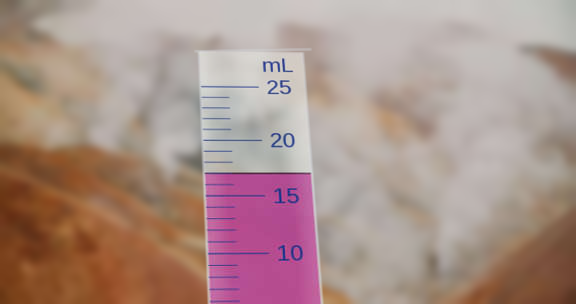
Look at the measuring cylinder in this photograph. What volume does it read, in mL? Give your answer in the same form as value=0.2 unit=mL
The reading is value=17 unit=mL
